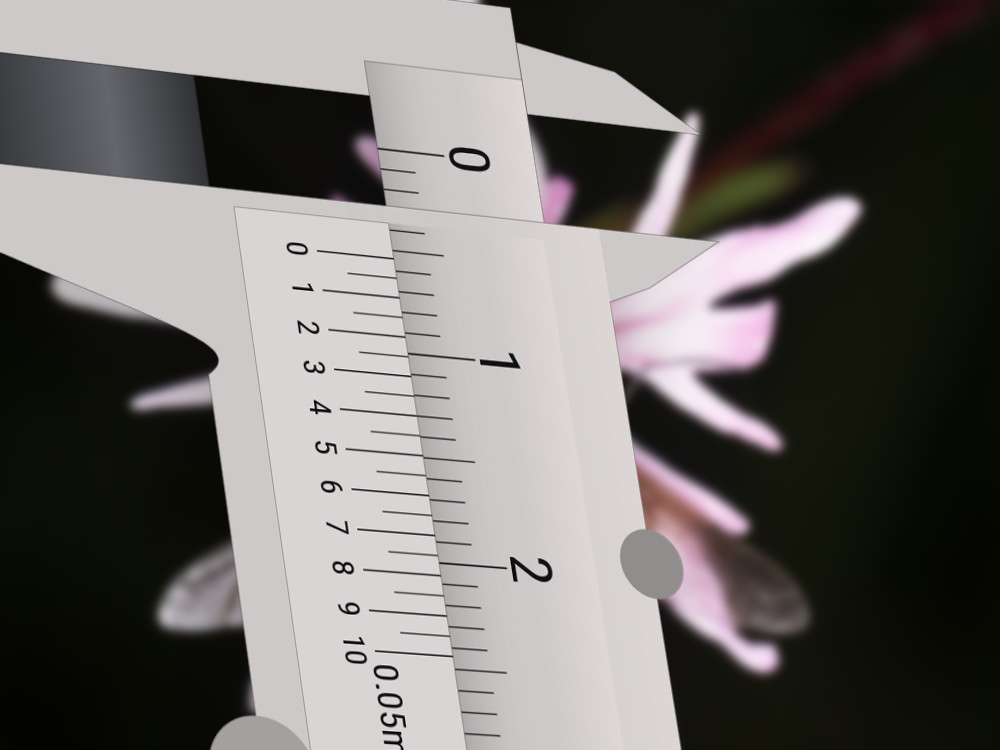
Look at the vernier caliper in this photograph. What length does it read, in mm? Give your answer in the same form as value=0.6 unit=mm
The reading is value=5.4 unit=mm
